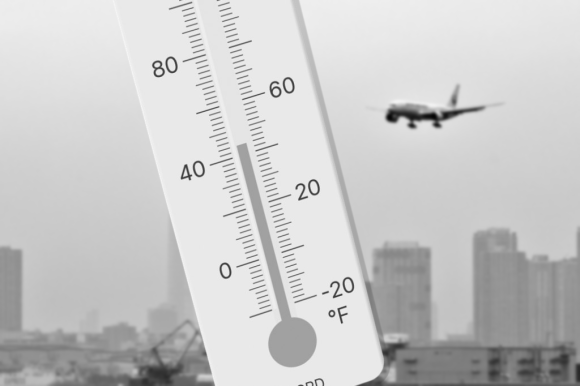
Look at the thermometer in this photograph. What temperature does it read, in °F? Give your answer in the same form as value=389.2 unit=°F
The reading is value=44 unit=°F
